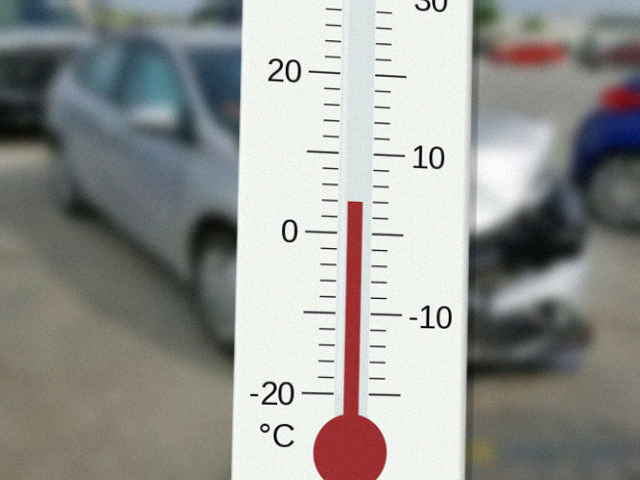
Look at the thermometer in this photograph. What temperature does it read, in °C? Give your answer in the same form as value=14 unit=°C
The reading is value=4 unit=°C
